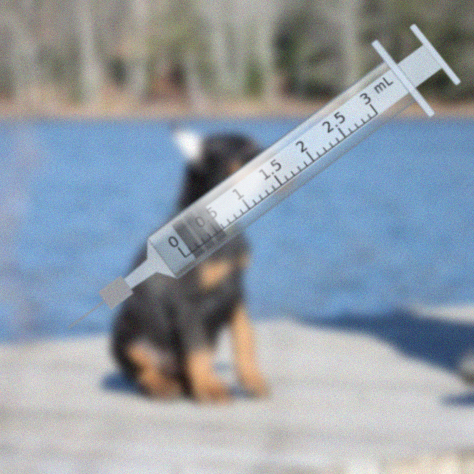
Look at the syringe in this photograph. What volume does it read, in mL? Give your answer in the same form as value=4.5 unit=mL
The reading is value=0.1 unit=mL
